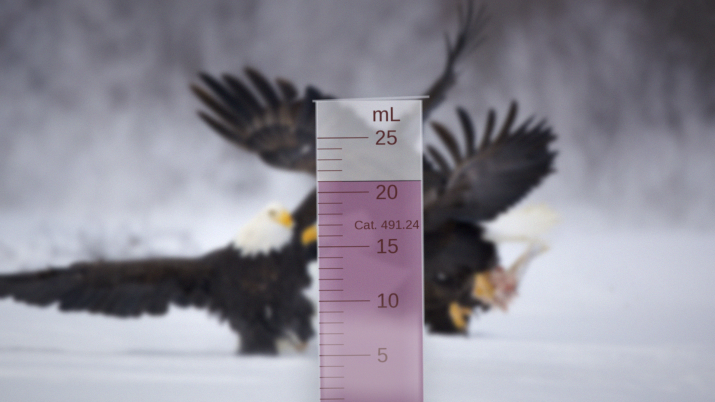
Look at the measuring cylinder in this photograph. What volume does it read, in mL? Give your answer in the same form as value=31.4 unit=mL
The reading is value=21 unit=mL
